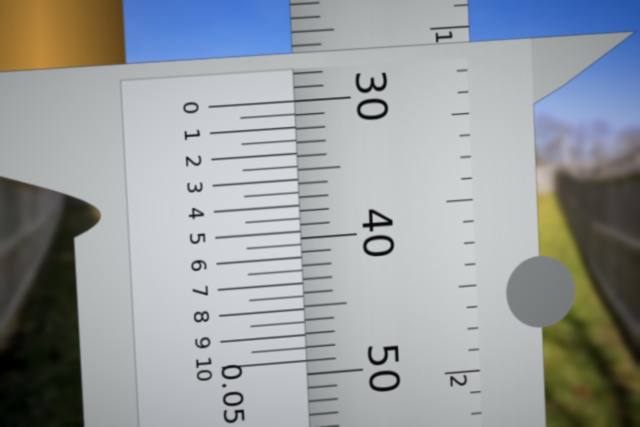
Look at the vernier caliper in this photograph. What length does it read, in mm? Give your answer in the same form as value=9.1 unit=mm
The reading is value=30.0 unit=mm
